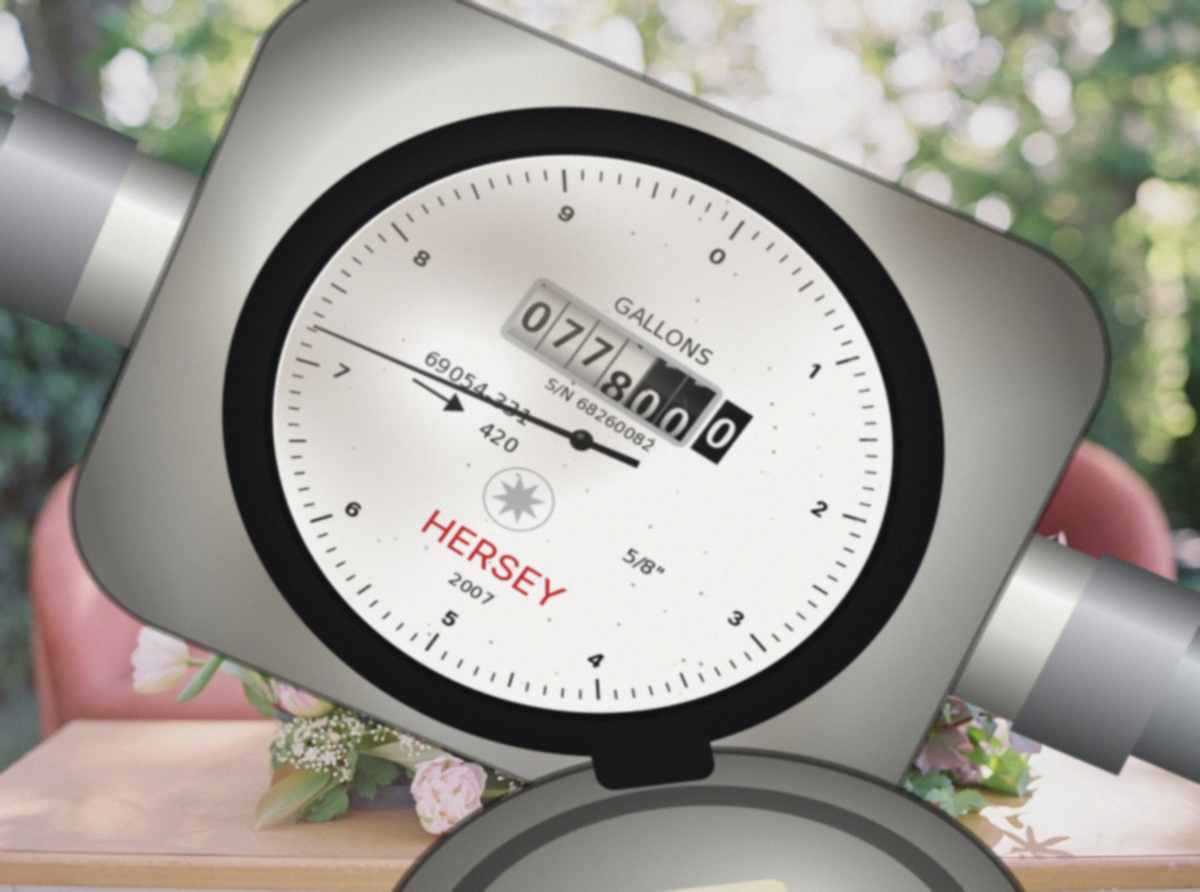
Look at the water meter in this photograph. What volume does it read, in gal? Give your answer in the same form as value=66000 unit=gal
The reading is value=777997.2 unit=gal
